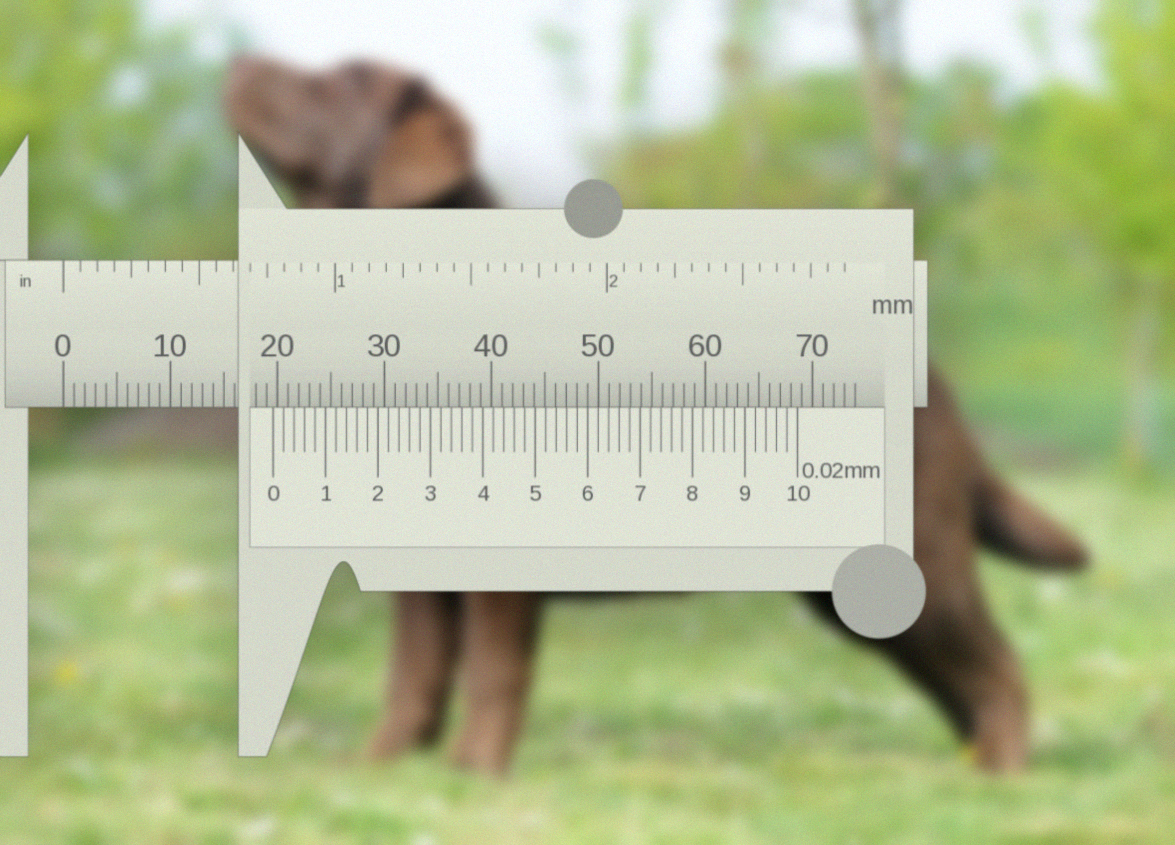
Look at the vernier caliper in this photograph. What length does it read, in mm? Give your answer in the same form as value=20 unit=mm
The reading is value=19.6 unit=mm
